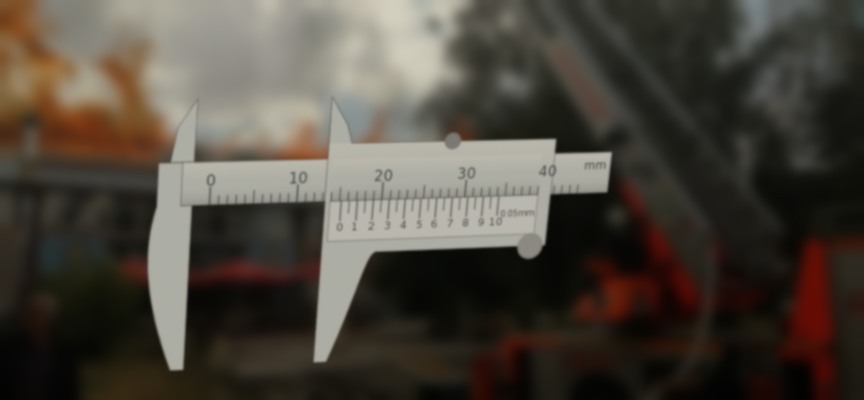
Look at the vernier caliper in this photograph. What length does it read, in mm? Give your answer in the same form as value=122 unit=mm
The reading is value=15.2 unit=mm
